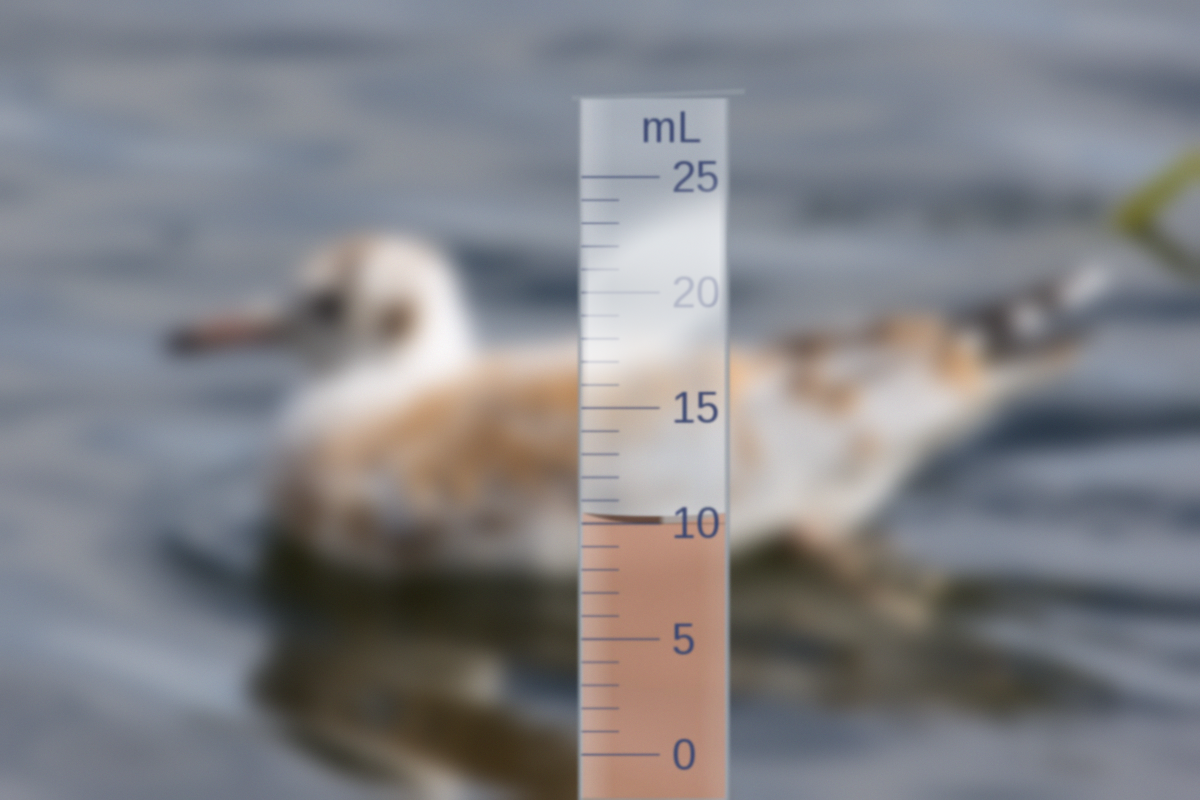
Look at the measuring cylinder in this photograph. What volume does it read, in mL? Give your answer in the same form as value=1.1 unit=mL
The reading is value=10 unit=mL
